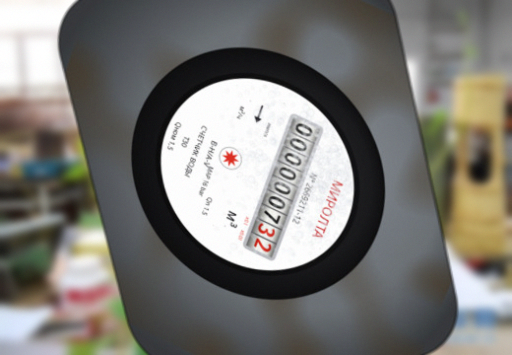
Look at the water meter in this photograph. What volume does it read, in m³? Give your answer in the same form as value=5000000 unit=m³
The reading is value=7.32 unit=m³
